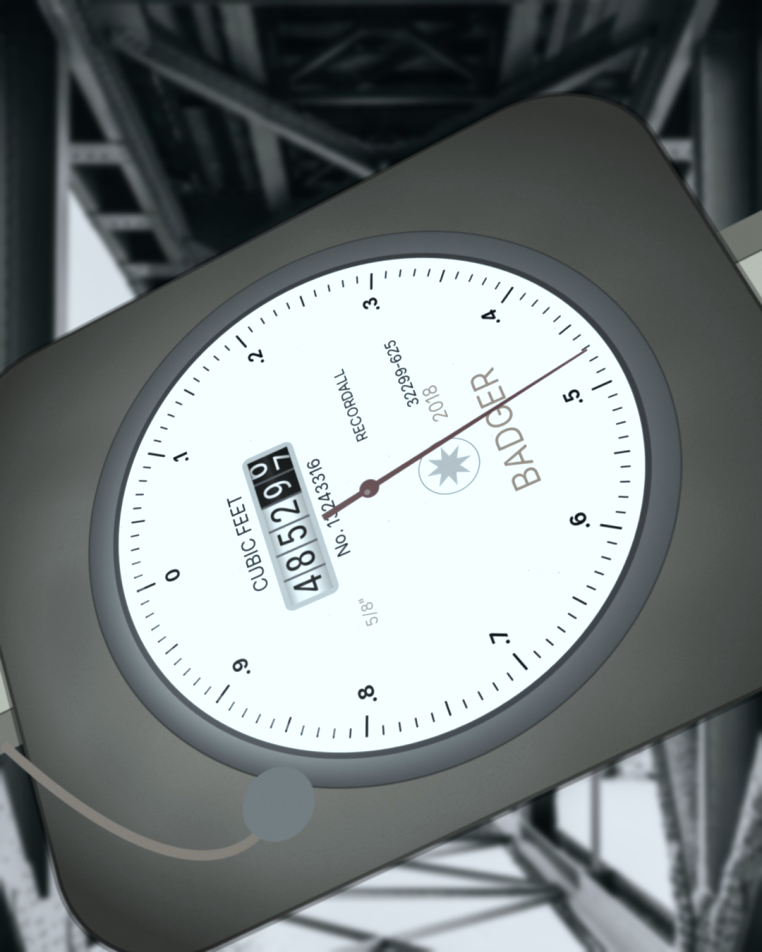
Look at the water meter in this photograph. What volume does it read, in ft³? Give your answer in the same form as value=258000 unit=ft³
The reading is value=485296.47 unit=ft³
